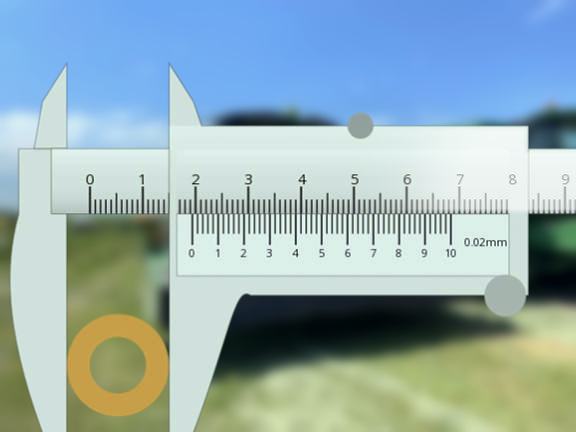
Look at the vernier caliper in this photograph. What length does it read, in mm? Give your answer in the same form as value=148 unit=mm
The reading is value=19.4 unit=mm
